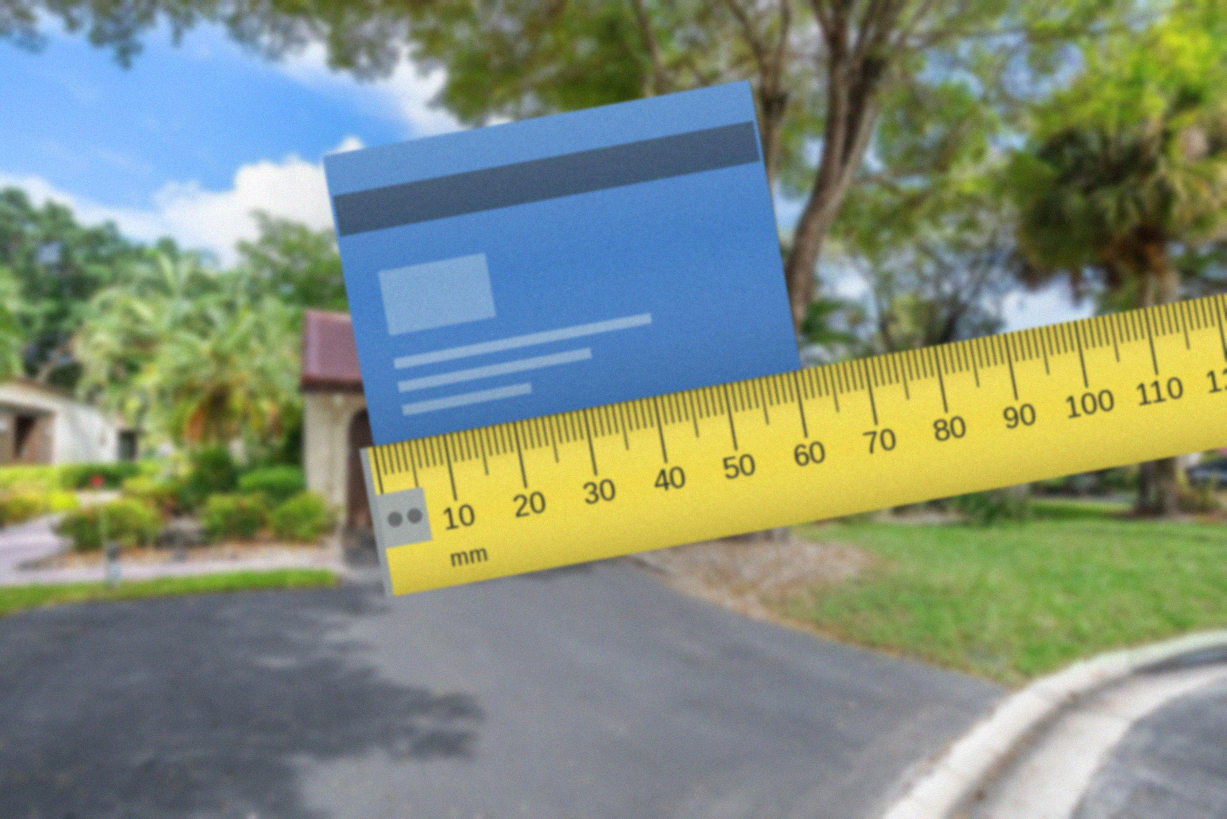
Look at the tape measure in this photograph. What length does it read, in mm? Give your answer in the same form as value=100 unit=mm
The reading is value=61 unit=mm
